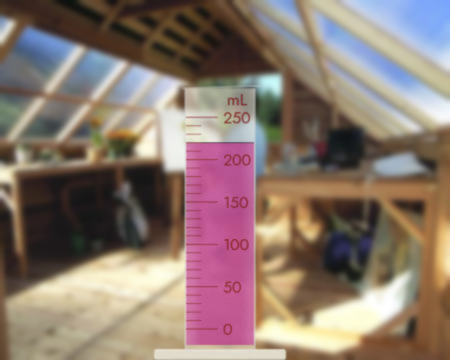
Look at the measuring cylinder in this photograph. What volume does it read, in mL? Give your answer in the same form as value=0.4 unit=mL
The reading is value=220 unit=mL
